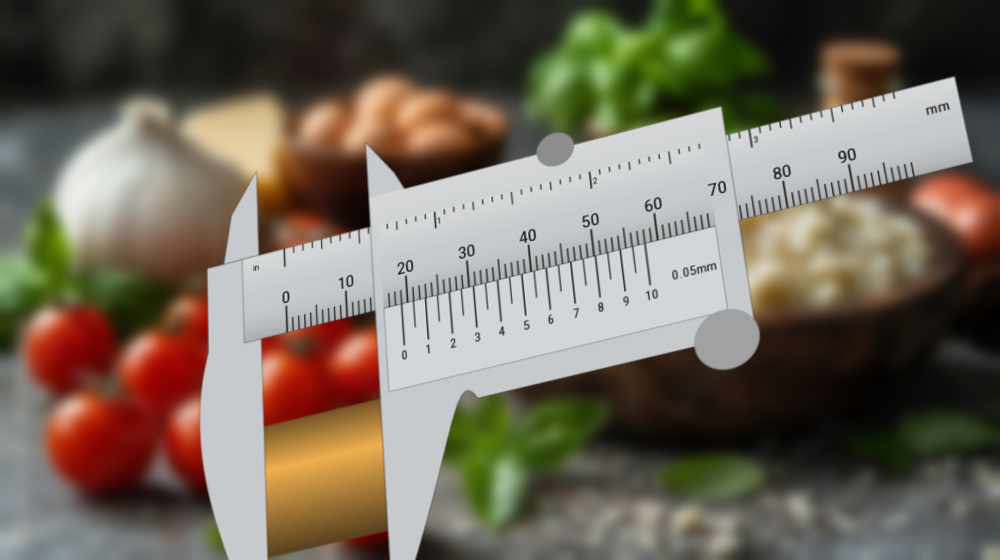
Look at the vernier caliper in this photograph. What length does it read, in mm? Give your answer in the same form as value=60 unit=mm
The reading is value=19.0 unit=mm
